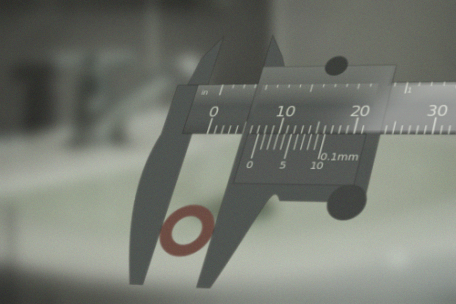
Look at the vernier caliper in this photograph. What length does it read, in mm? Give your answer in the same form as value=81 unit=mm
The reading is value=7.2 unit=mm
